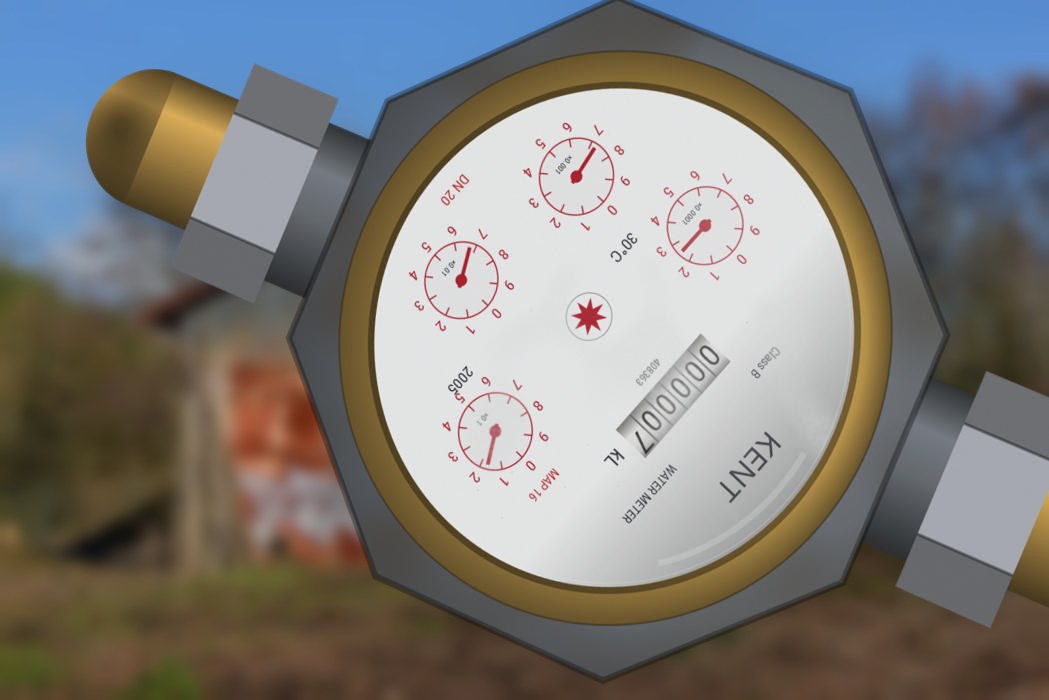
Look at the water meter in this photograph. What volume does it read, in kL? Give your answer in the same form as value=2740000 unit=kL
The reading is value=7.1672 unit=kL
